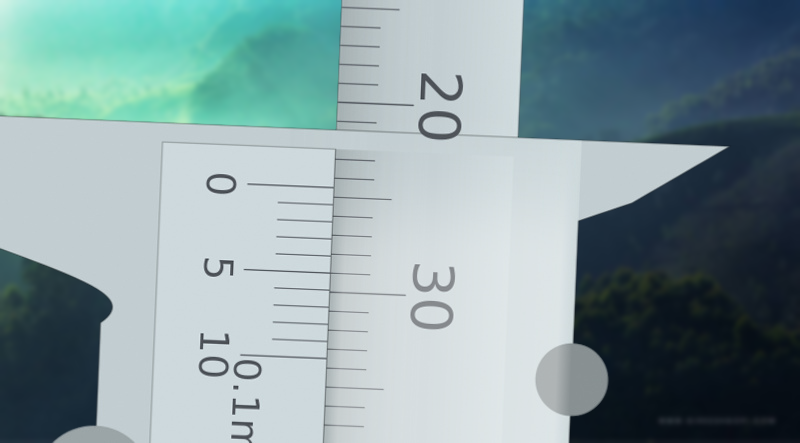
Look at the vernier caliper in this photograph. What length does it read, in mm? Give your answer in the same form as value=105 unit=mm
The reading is value=24.5 unit=mm
